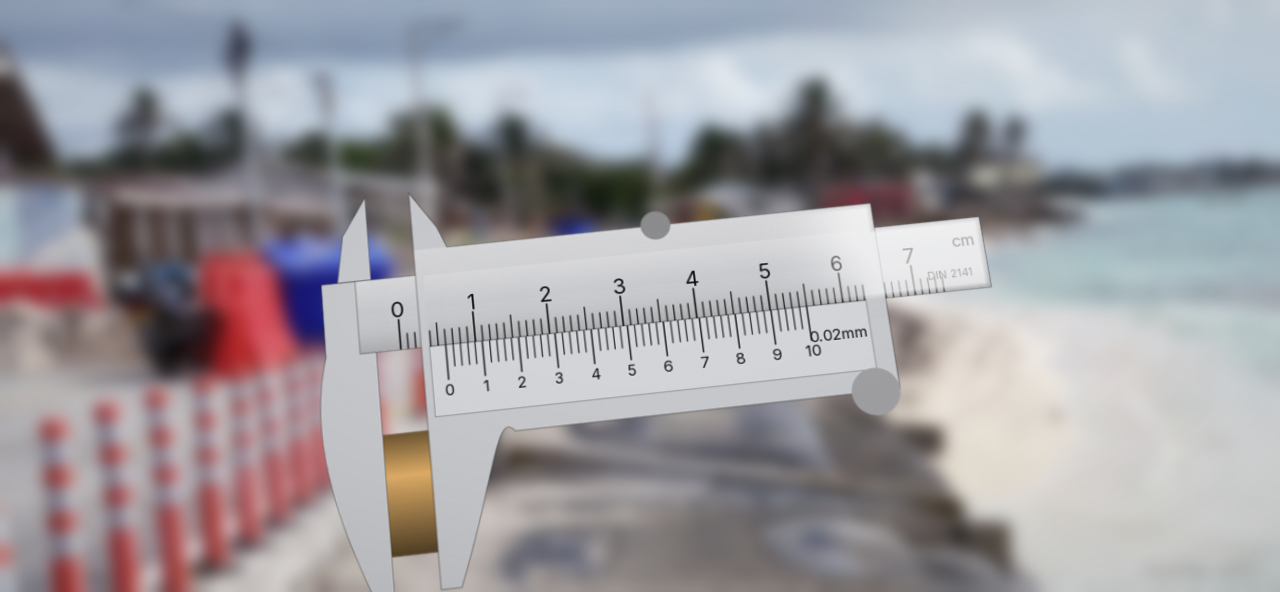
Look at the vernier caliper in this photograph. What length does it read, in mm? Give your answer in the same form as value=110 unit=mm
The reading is value=6.0 unit=mm
